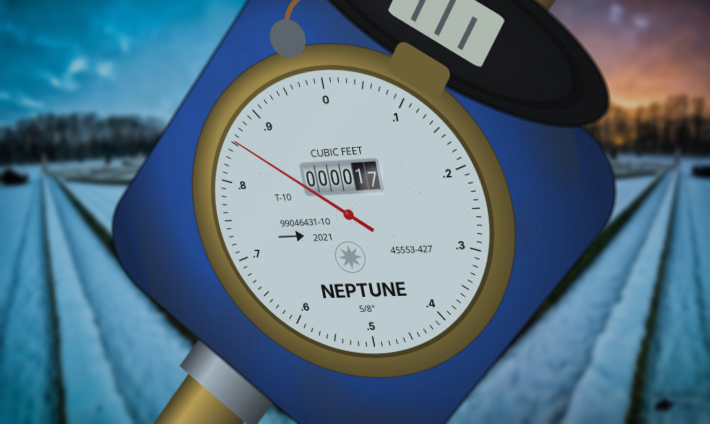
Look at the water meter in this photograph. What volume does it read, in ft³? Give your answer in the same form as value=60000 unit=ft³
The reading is value=16.85 unit=ft³
